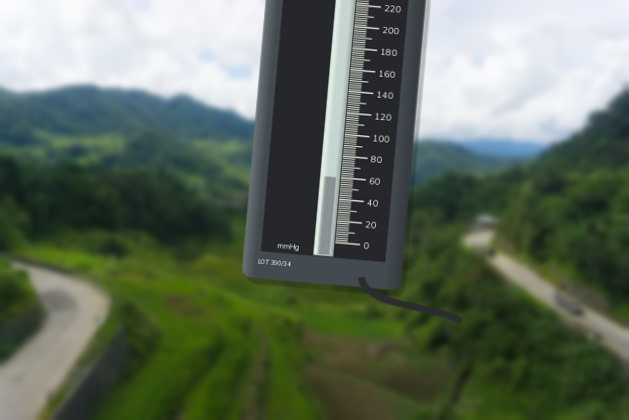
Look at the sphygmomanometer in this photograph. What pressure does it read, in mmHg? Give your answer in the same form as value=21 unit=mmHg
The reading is value=60 unit=mmHg
